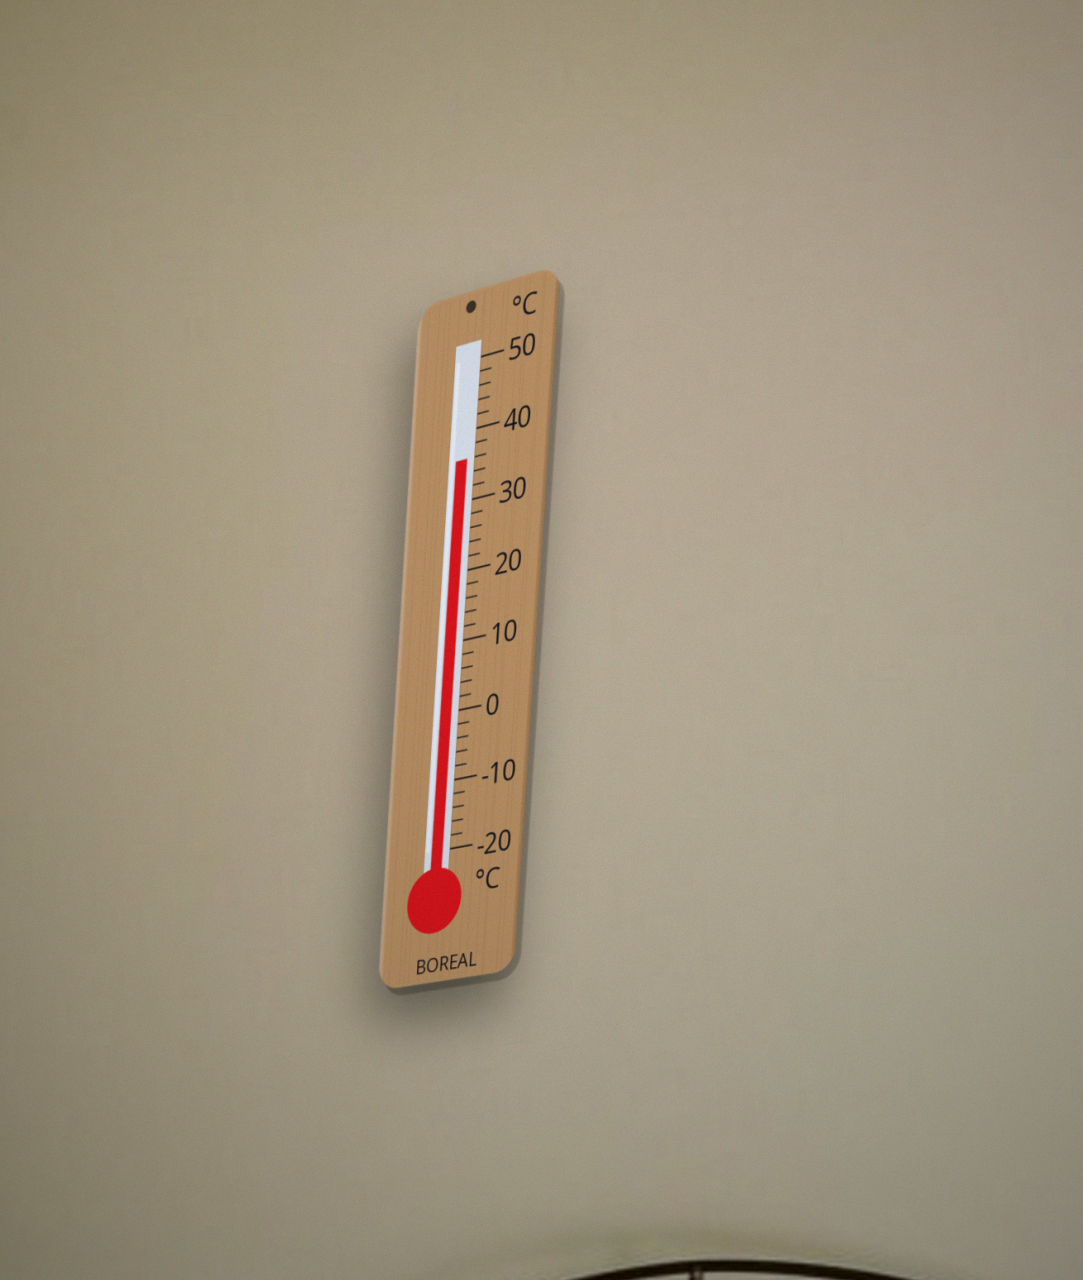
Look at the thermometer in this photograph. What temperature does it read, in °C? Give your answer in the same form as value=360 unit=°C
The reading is value=36 unit=°C
